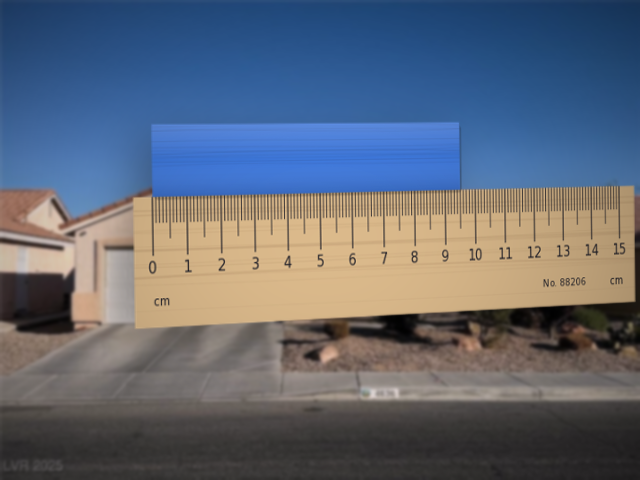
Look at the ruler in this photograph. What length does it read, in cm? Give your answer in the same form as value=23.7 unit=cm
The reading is value=9.5 unit=cm
